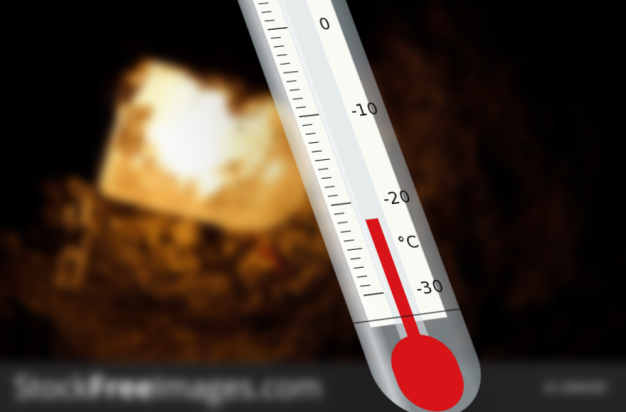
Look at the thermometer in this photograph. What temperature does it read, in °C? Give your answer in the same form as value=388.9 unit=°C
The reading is value=-22 unit=°C
